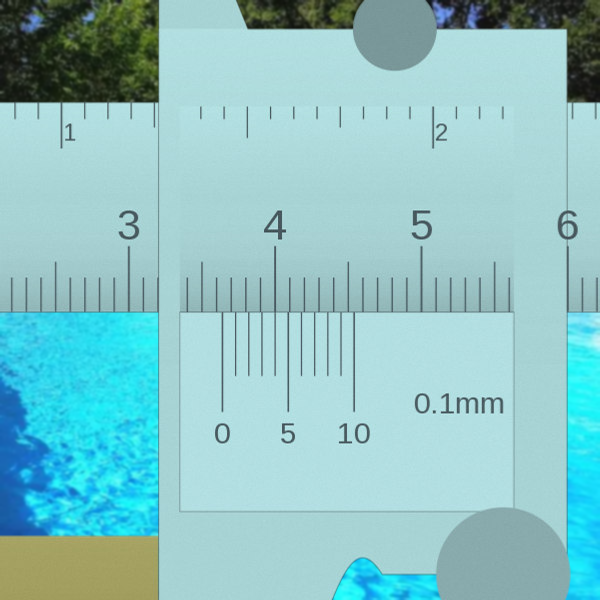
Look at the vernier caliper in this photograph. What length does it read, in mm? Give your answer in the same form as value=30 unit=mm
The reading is value=36.4 unit=mm
